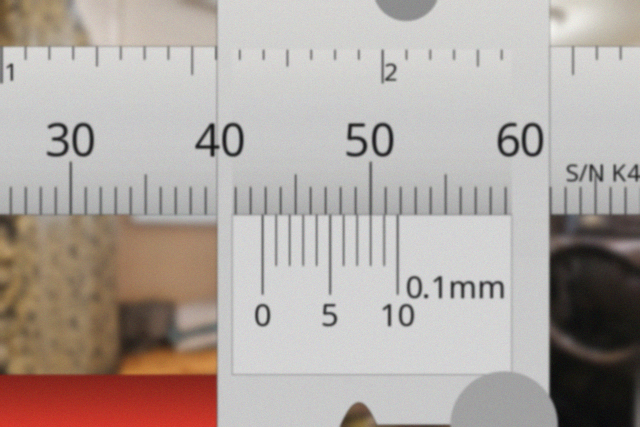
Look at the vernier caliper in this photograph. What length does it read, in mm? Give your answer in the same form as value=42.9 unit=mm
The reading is value=42.8 unit=mm
